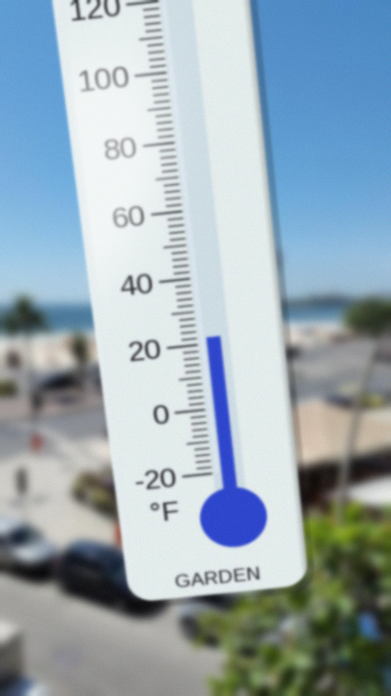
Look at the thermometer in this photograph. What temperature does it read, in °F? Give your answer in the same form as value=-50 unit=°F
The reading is value=22 unit=°F
